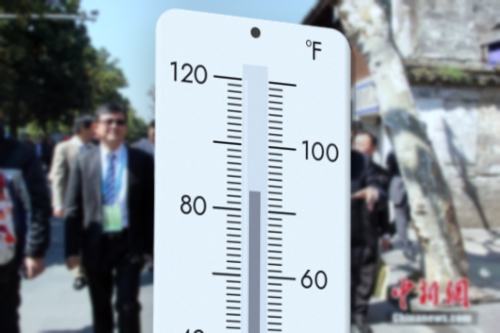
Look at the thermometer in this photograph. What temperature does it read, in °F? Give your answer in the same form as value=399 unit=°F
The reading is value=86 unit=°F
